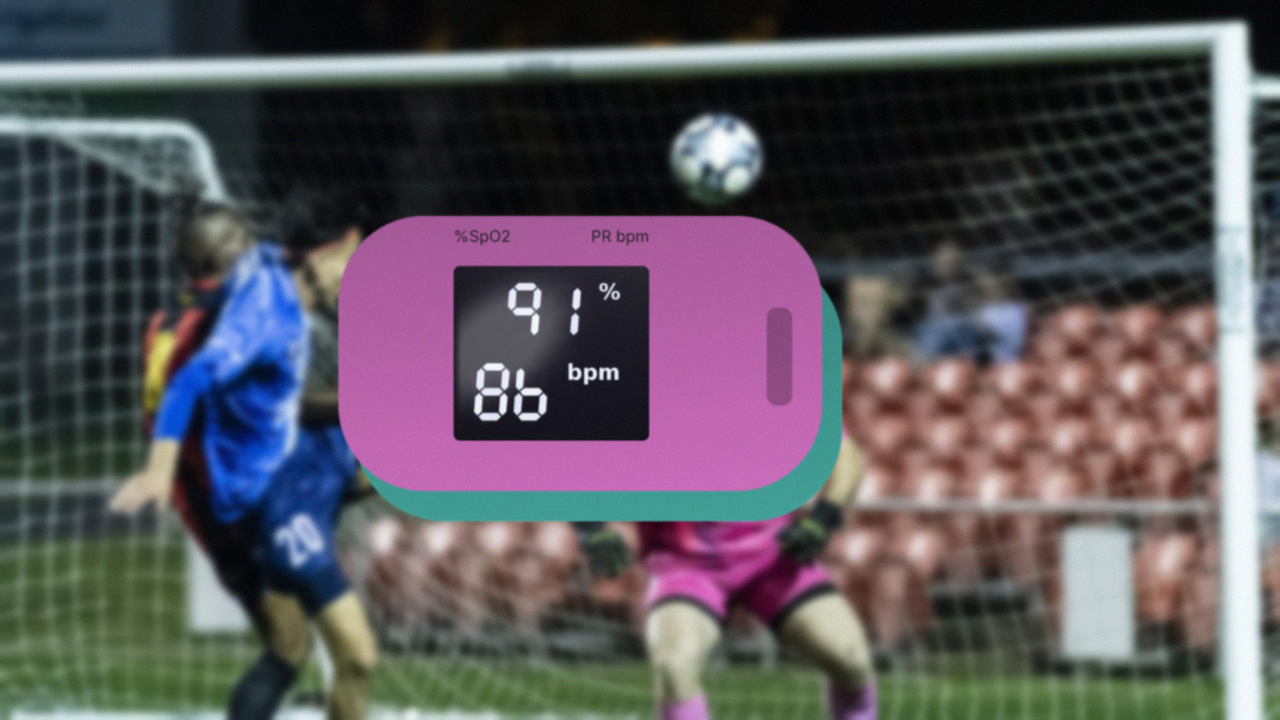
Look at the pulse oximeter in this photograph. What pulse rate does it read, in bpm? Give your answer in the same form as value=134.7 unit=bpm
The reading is value=86 unit=bpm
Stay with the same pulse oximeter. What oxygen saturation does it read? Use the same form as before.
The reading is value=91 unit=%
